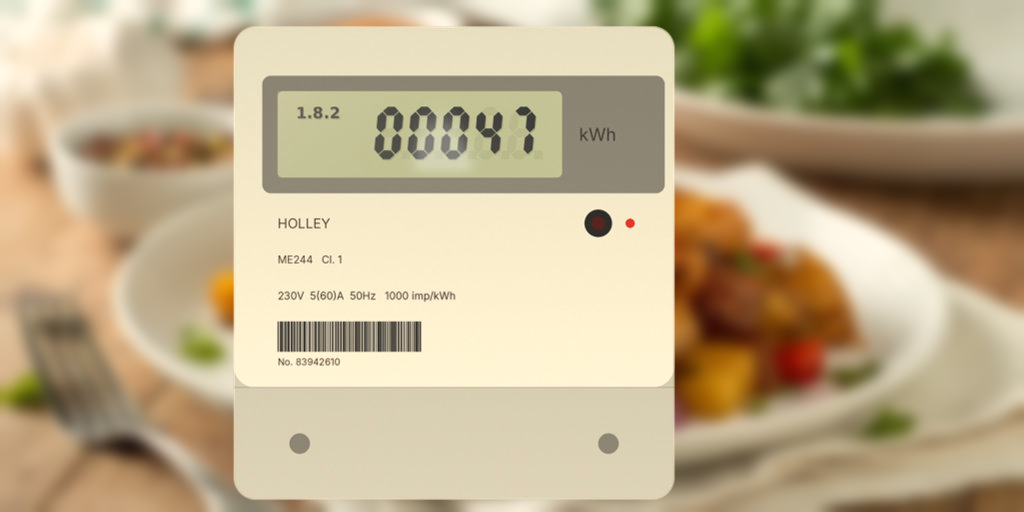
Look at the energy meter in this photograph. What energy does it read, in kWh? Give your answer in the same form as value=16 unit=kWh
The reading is value=47 unit=kWh
